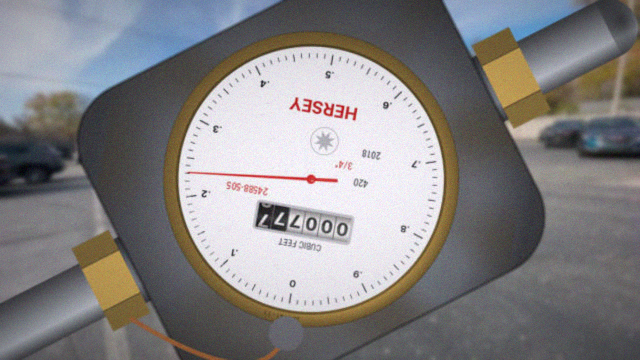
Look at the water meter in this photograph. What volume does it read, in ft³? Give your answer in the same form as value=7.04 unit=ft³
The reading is value=777.23 unit=ft³
